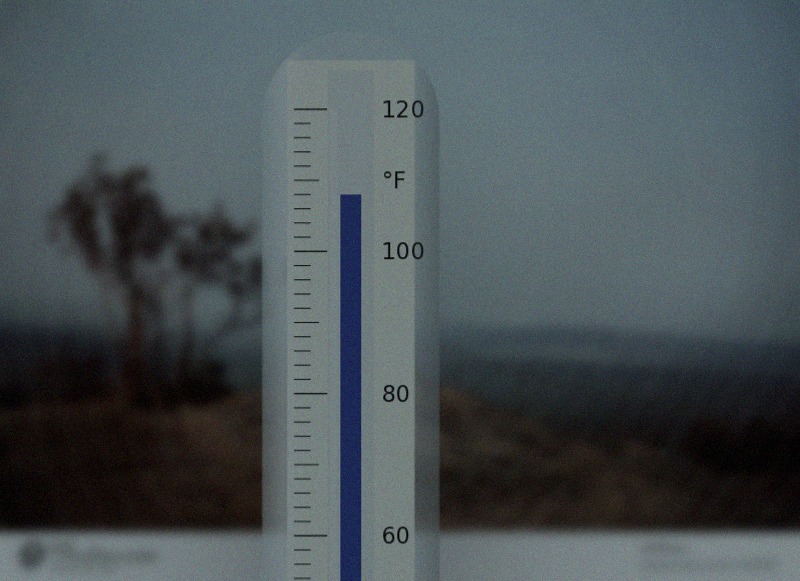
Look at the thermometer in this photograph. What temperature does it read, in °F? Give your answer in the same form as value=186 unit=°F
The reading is value=108 unit=°F
